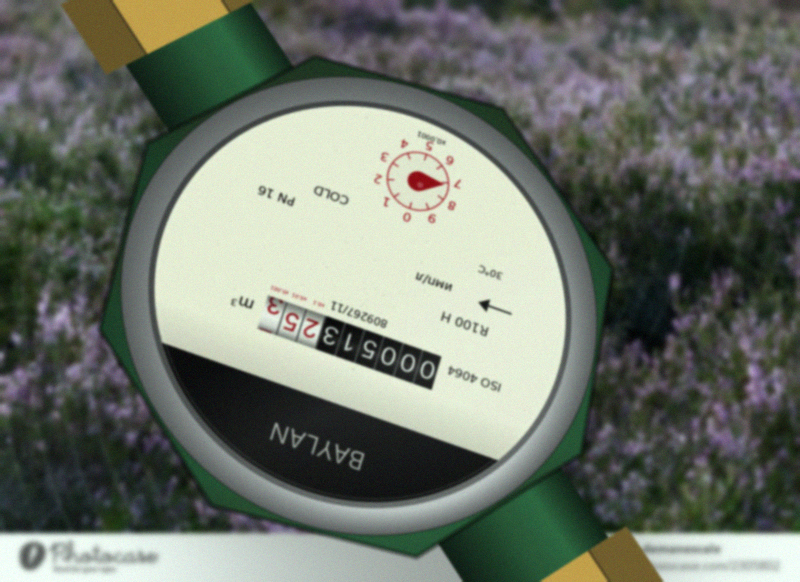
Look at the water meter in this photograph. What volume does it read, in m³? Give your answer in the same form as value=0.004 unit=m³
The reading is value=513.2527 unit=m³
